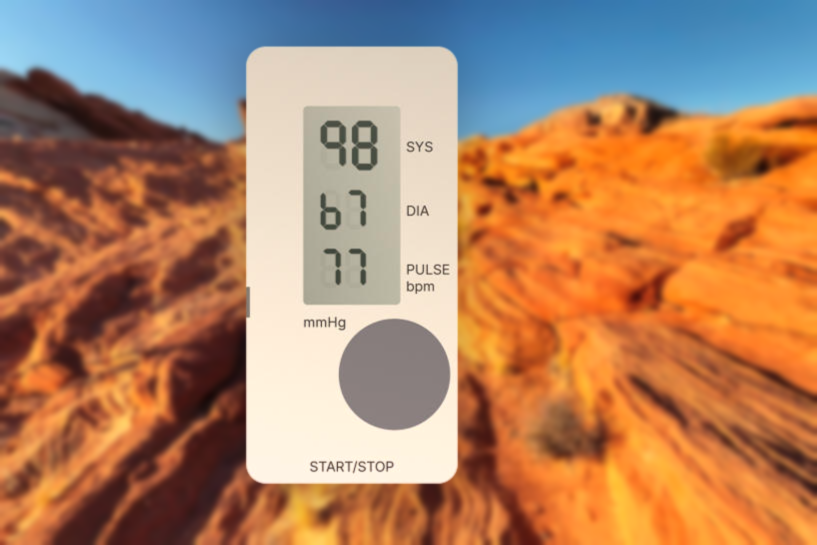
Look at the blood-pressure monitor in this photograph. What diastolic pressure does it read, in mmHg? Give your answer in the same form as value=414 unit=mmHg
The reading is value=67 unit=mmHg
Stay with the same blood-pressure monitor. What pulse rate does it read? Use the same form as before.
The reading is value=77 unit=bpm
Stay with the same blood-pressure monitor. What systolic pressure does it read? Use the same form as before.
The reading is value=98 unit=mmHg
